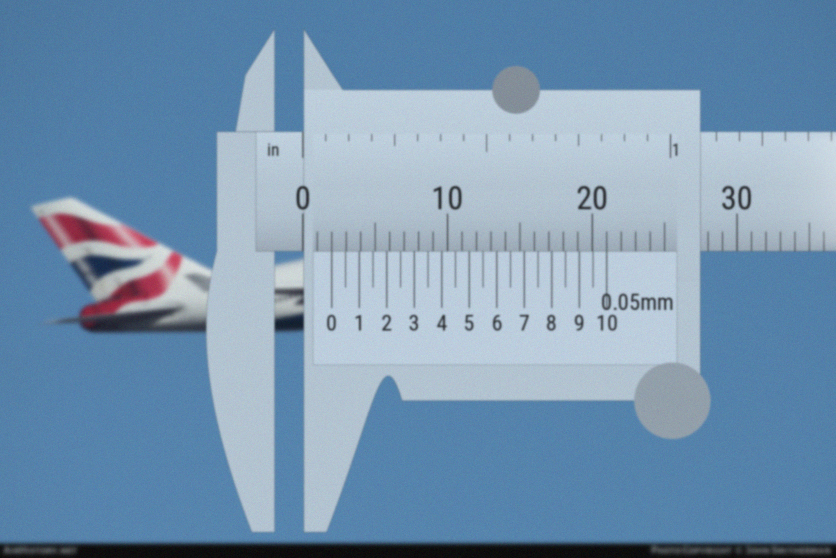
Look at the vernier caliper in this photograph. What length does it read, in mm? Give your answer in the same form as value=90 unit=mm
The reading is value=2.0 unit=mm
